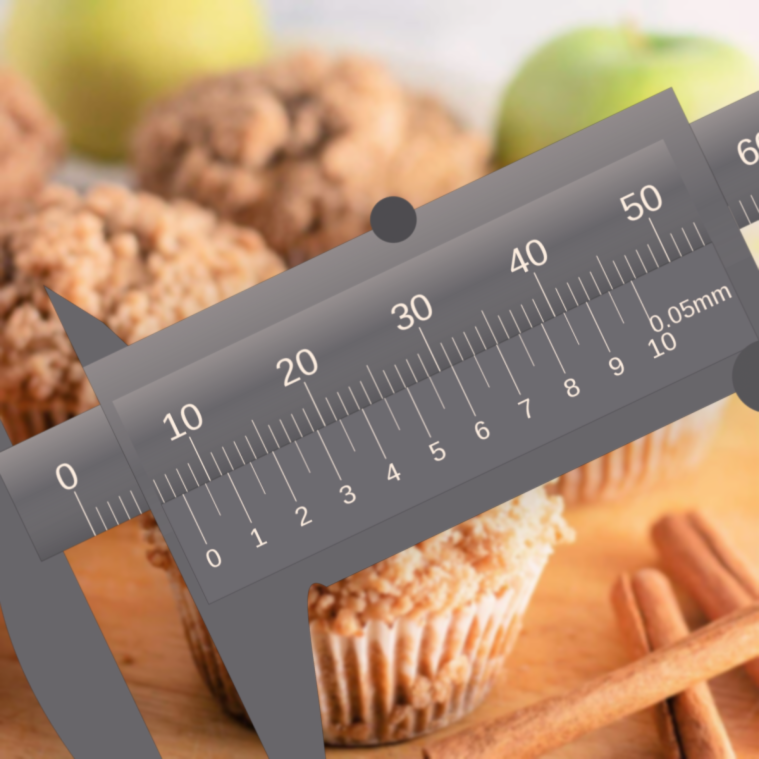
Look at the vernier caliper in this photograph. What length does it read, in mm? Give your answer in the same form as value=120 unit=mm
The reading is value=7.6 unit=mm
